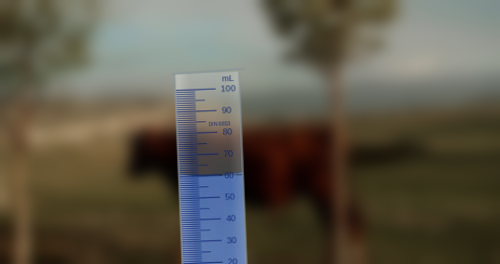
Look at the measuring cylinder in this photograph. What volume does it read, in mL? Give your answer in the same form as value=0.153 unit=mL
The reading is value=60 unit=mL
